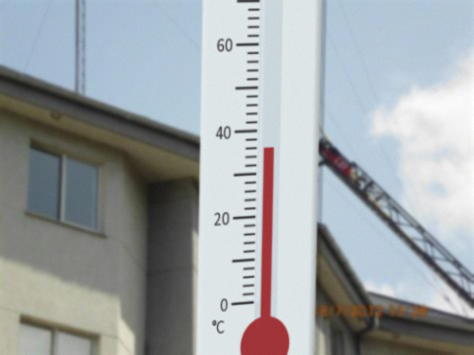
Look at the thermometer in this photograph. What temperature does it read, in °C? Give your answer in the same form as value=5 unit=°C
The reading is value=36 unit=°C
